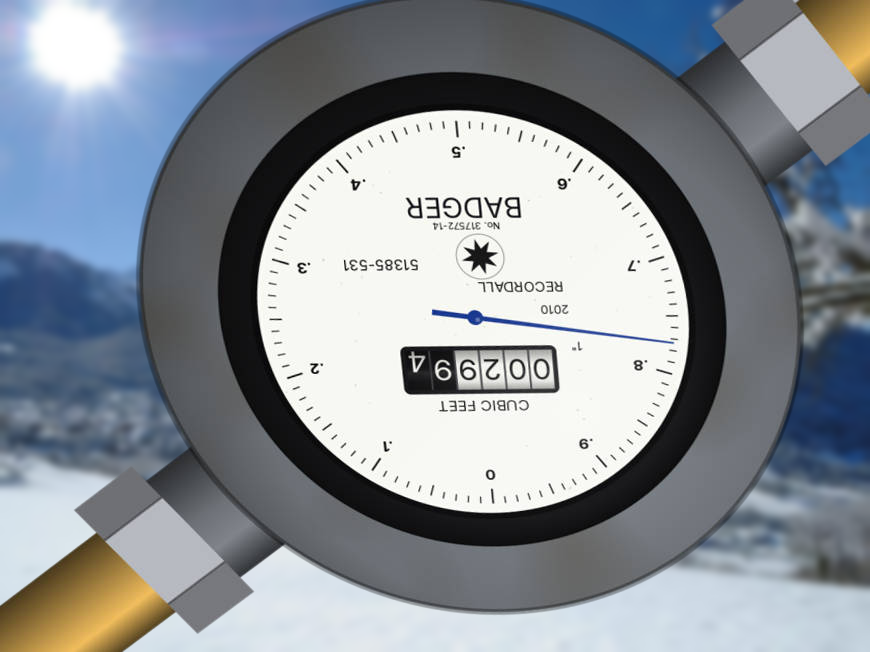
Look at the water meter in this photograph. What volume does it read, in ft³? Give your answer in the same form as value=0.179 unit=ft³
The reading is value=2993.77 unit=ft³
